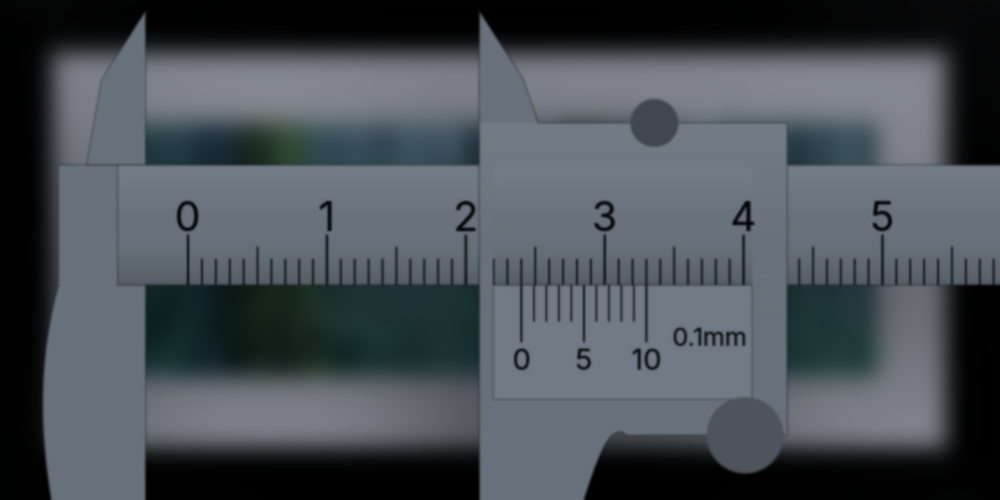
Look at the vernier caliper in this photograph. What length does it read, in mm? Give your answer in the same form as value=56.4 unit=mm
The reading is value=24.0 unit=mm
